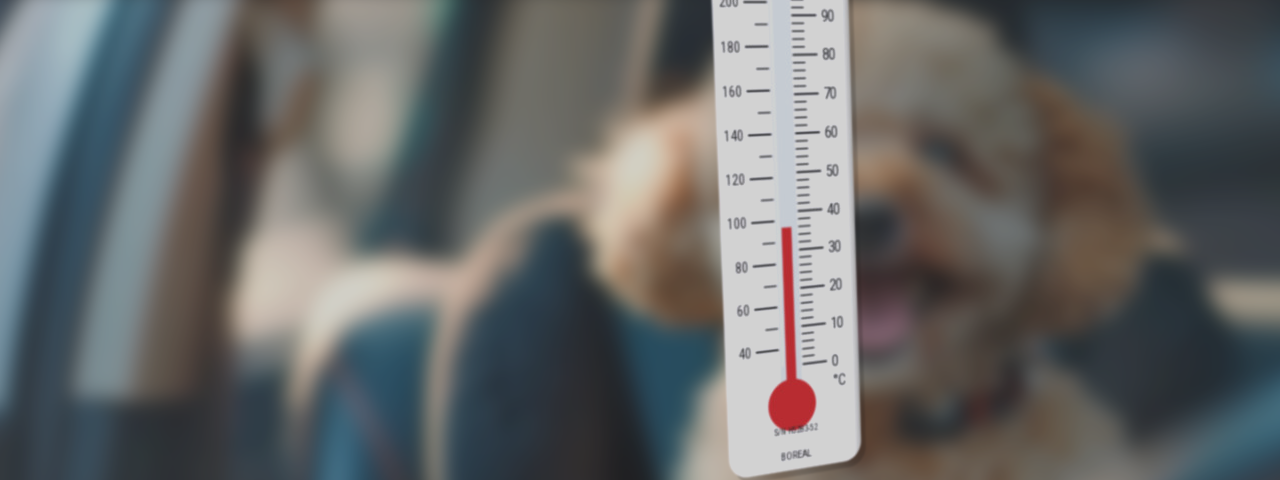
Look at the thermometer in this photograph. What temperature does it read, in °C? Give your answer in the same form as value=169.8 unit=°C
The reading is value=36 unit=°C
